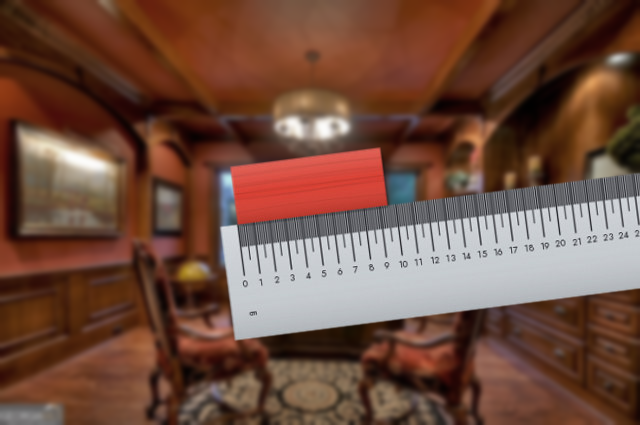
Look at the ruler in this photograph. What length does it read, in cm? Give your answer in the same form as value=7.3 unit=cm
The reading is value=9.5 unit=cm
